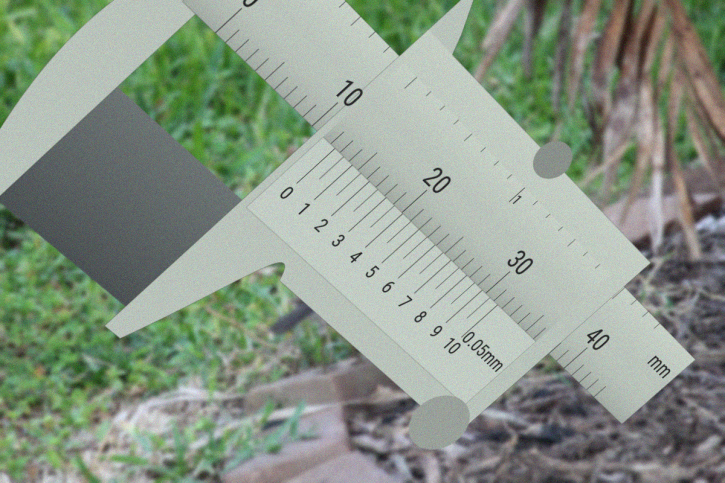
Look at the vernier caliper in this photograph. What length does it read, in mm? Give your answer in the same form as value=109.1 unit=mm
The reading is value=12.5 unit=mm
